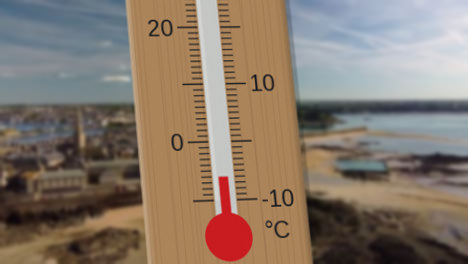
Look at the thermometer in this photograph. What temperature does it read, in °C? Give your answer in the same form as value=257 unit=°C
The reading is value=-6 unit=°C
